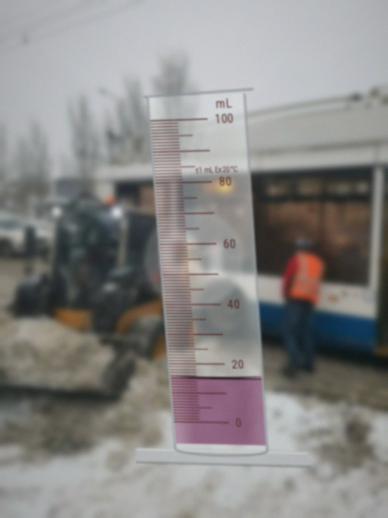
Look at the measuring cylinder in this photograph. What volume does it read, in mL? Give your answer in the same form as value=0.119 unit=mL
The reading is value=15 unit=mL
